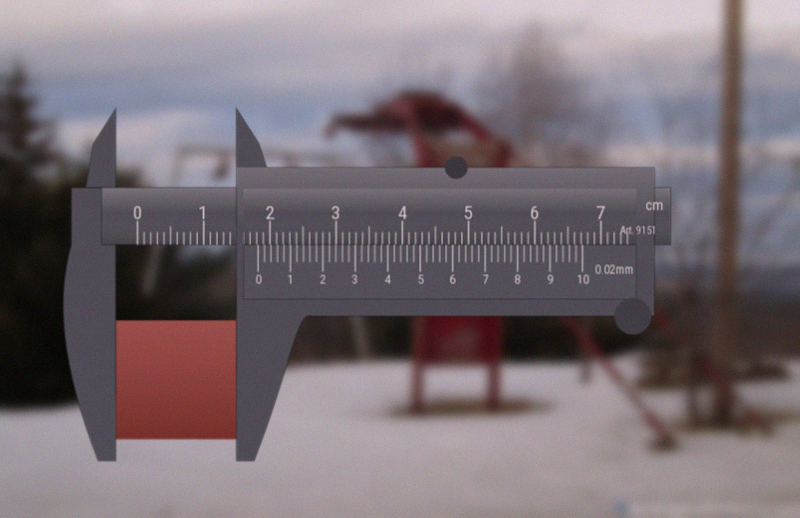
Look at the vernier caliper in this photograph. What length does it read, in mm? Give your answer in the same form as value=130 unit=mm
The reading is value=18.2 unit=mm
